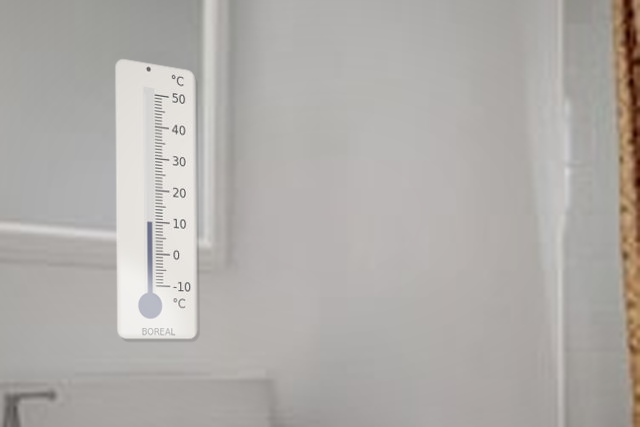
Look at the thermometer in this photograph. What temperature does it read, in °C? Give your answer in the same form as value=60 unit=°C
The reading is value=10 unit=°C
